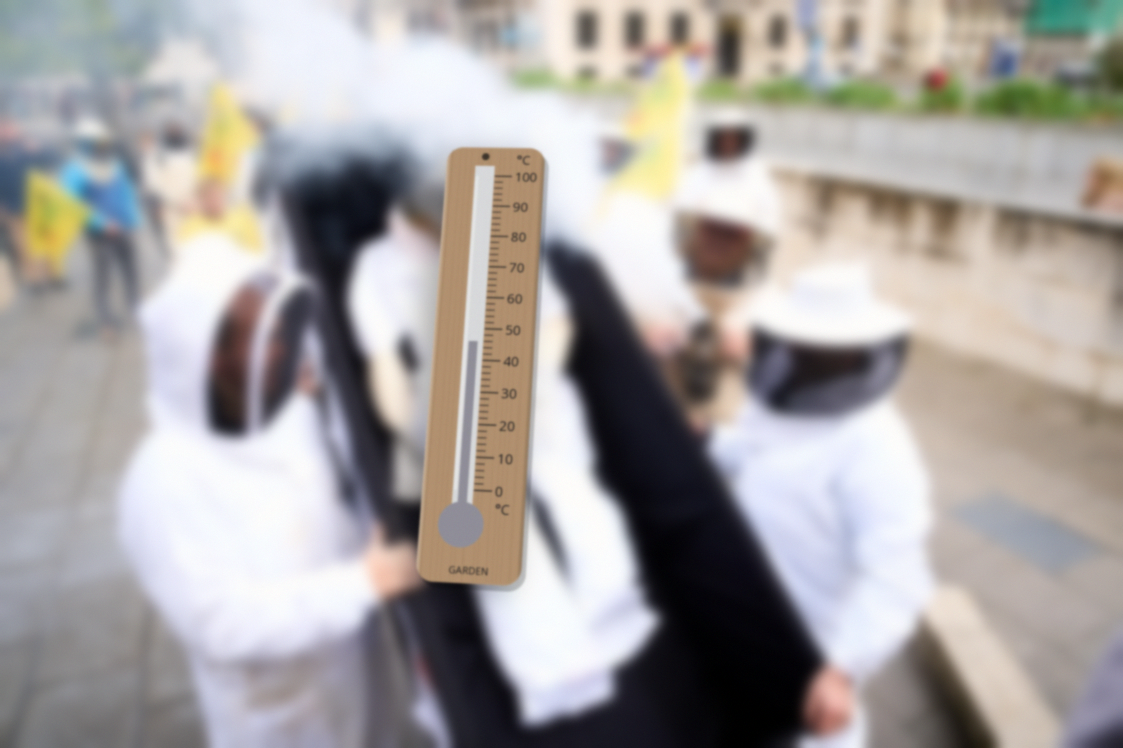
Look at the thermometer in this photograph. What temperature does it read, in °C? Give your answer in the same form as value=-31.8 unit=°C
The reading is value=46 unit=°C
